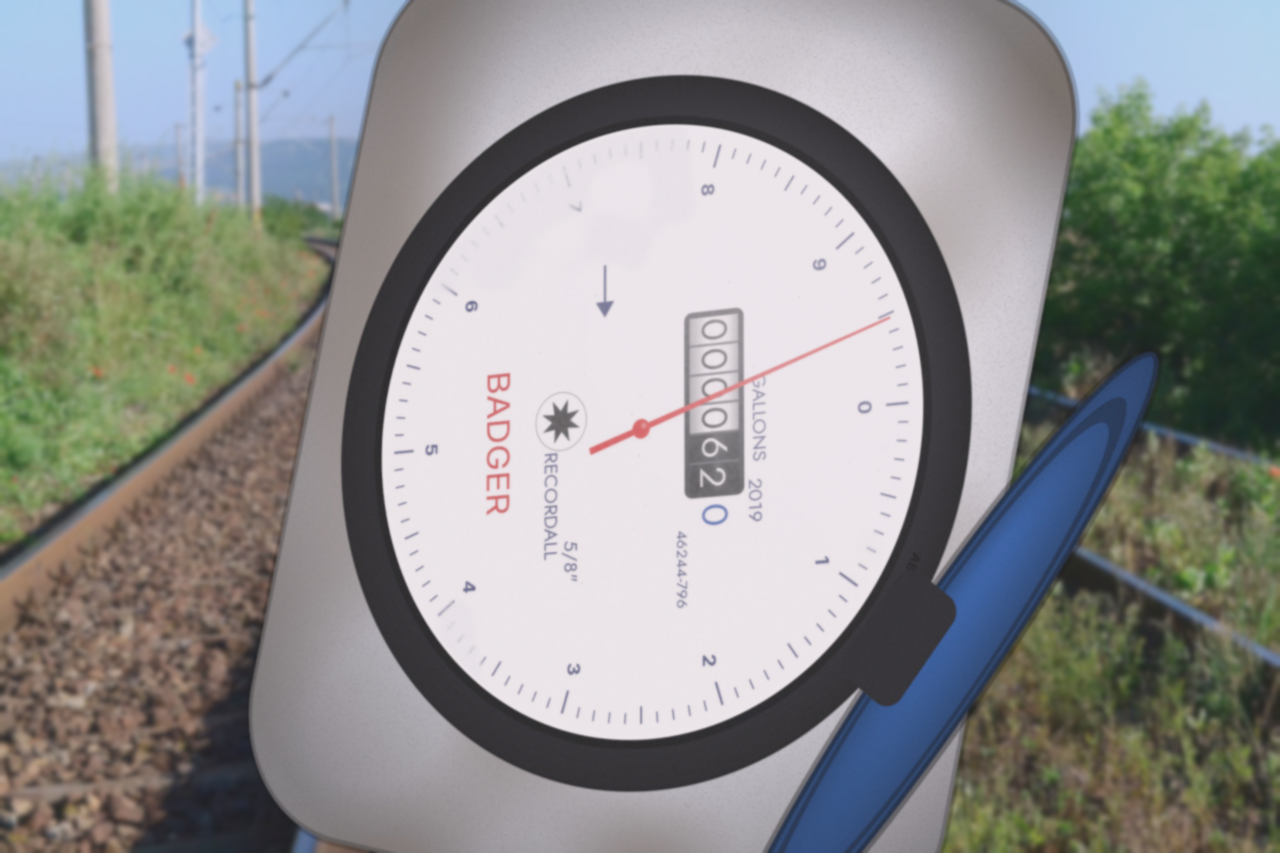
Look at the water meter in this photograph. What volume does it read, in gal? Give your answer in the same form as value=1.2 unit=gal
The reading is value=619.5 unit=gal
